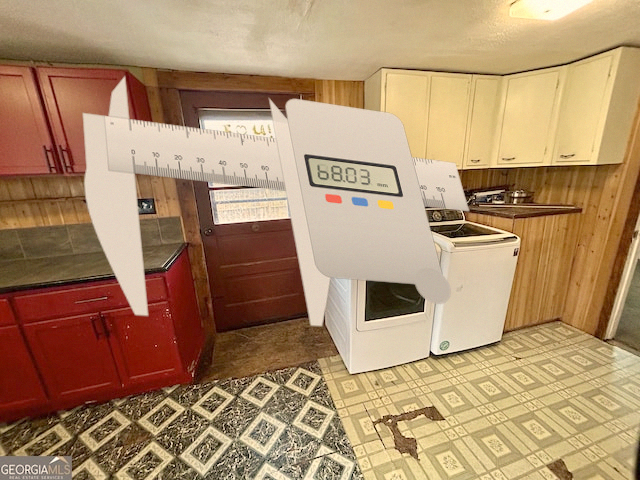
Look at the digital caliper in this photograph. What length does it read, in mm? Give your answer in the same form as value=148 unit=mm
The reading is value=68.03 unit=mm
